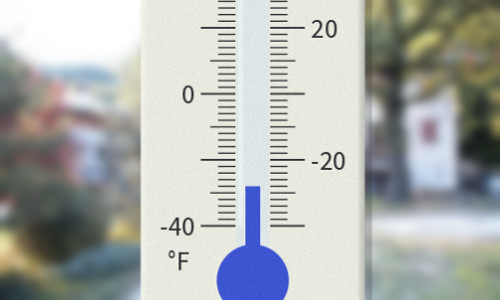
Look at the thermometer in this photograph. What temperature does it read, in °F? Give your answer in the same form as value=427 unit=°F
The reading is value=-28 unit=°F
